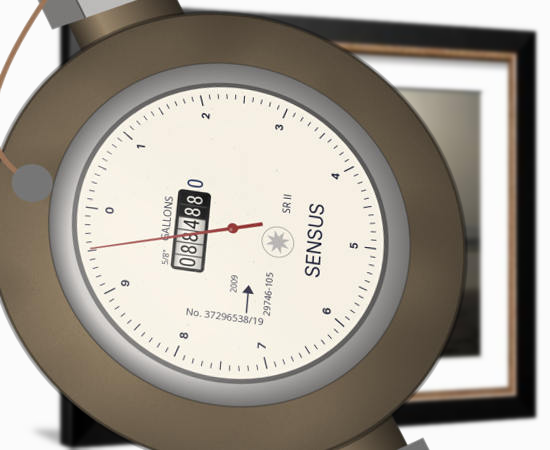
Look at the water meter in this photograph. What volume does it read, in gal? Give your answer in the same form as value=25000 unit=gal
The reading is value=884879.5 unit=gal
